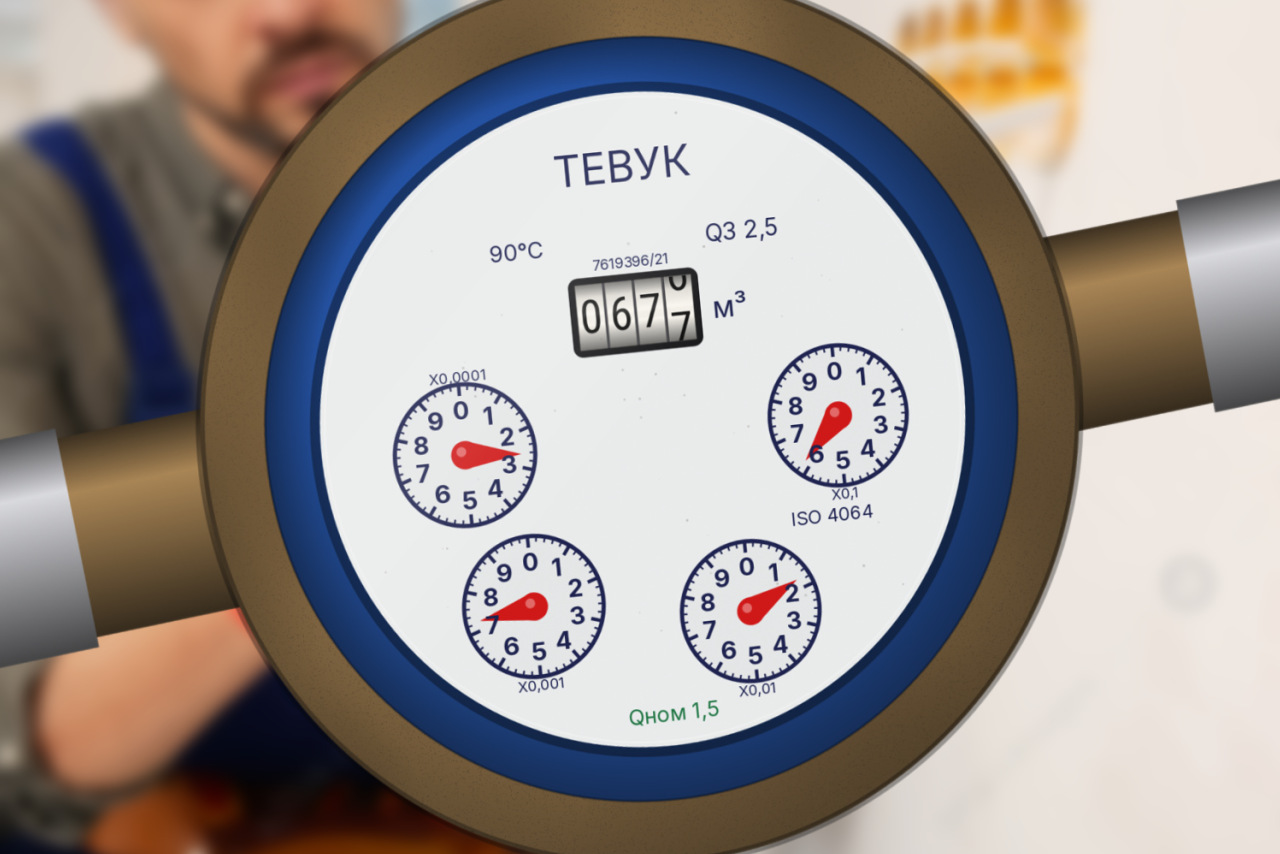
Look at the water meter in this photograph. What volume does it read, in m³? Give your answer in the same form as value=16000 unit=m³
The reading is value=676.6172 unit=m³
